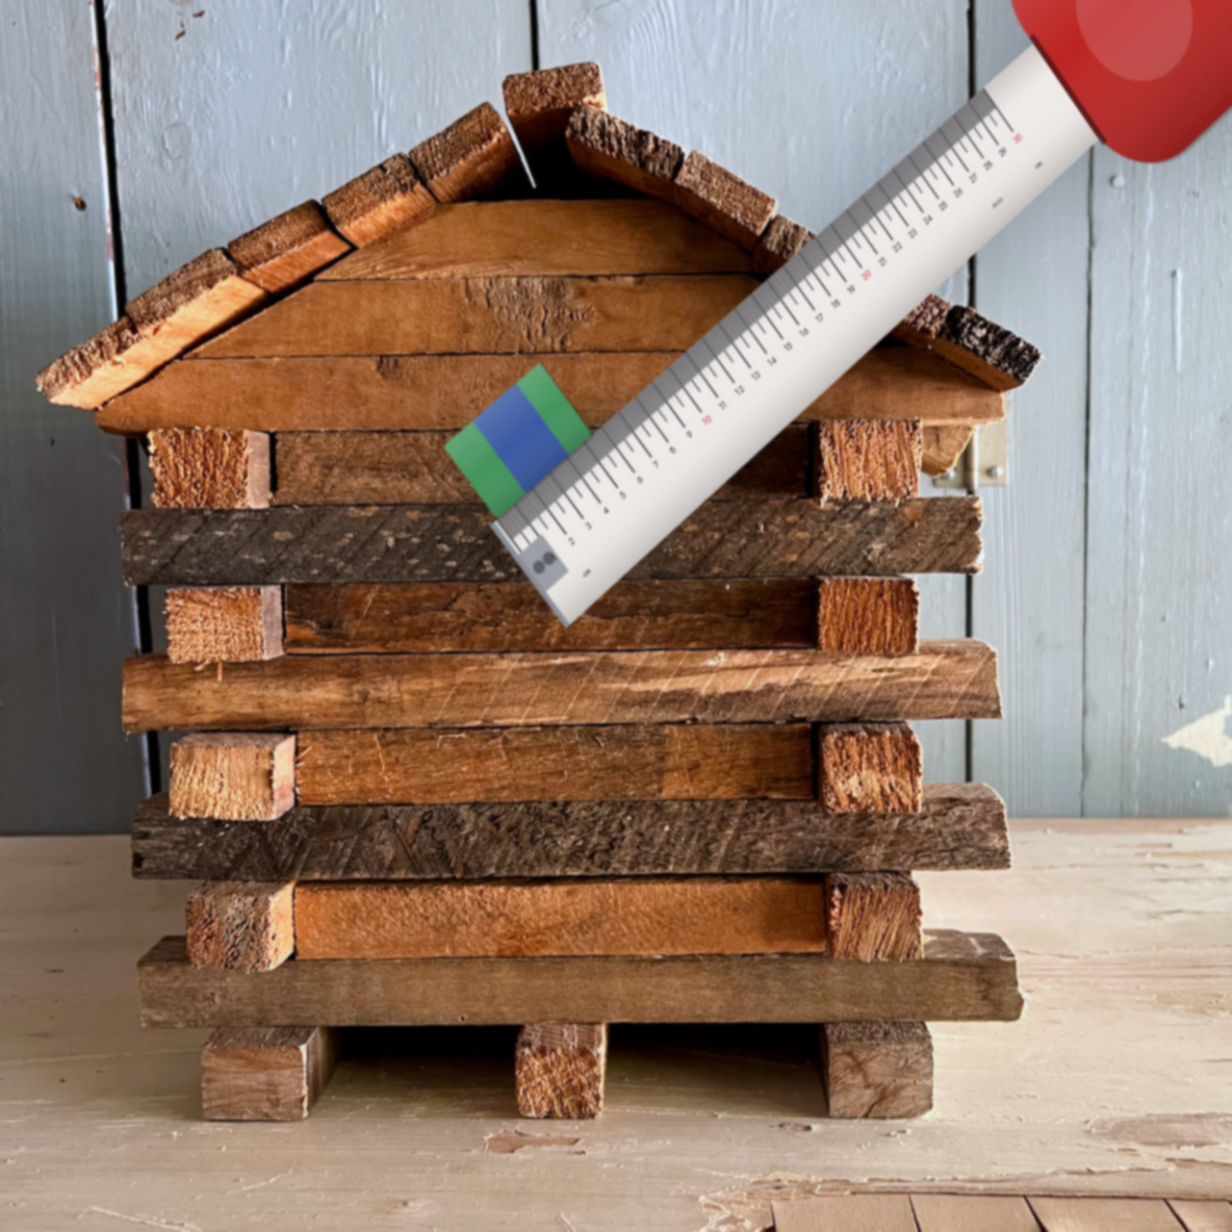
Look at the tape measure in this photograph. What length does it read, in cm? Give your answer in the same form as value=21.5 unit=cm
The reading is value=5.5 unit=cm
